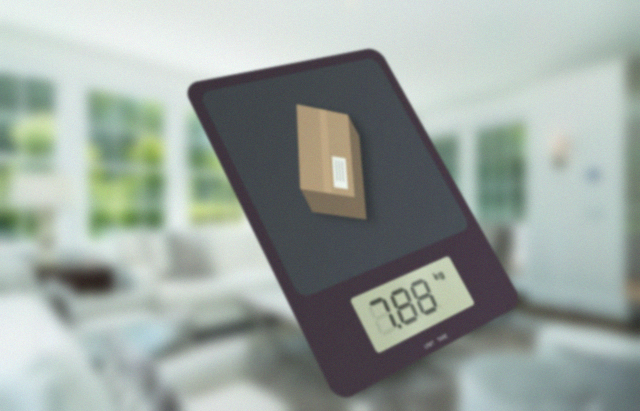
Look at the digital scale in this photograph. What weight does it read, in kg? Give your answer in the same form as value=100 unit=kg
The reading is value=7.88 unit=kg
